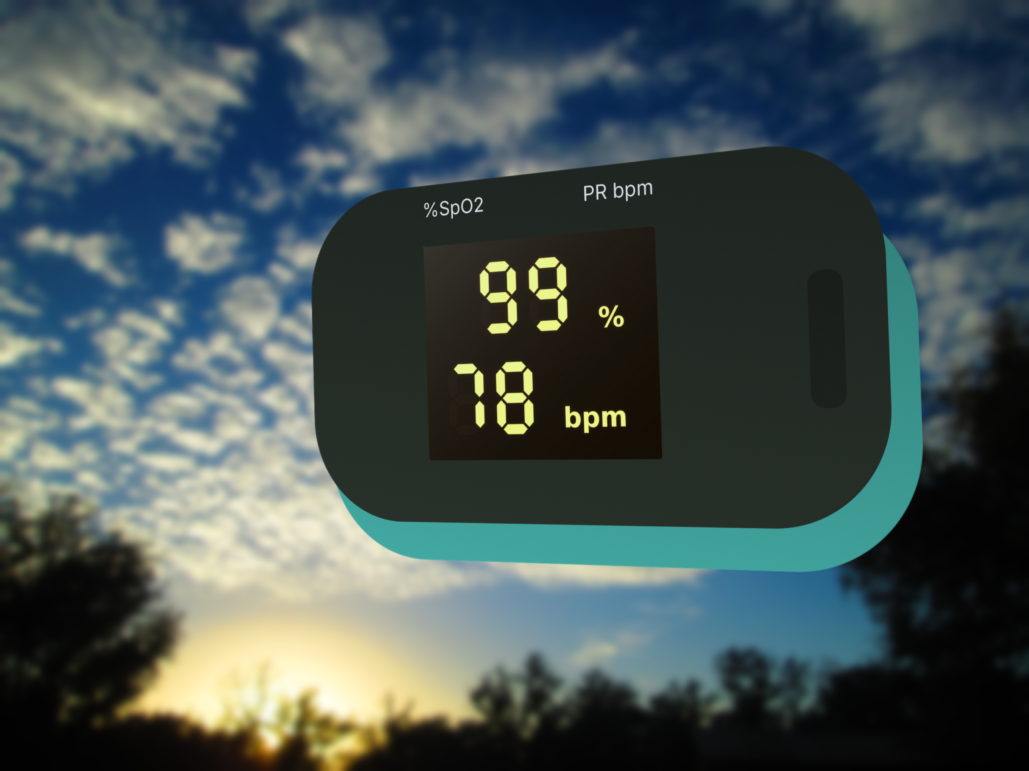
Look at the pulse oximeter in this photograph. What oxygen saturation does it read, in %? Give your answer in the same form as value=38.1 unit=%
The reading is value=99 unit=%
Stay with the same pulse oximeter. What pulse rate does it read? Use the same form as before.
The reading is value=78 unit=bpm
